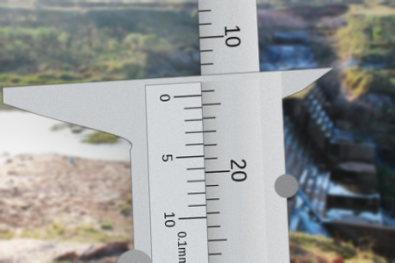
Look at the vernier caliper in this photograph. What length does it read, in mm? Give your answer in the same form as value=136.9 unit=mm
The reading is value=14.3 unit=mm
